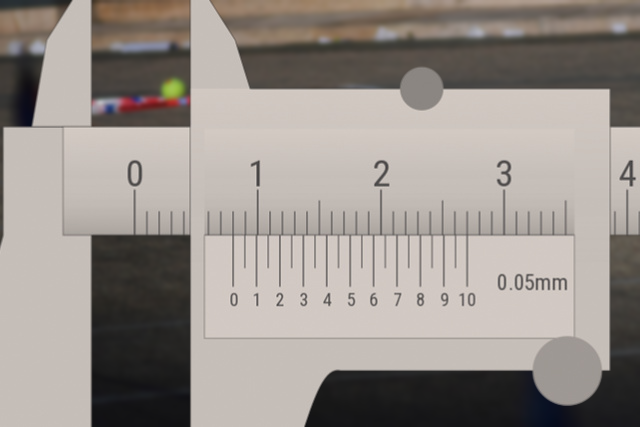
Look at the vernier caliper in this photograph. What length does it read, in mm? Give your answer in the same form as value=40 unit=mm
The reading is value=8.0 unit=mm
